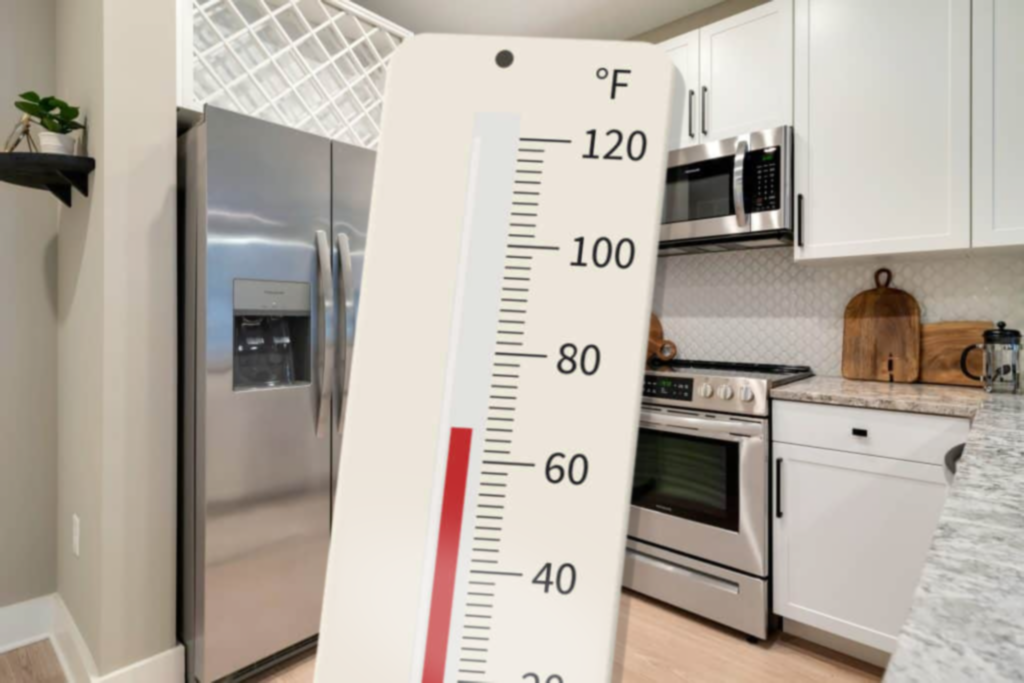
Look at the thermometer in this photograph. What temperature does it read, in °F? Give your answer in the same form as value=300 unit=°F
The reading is value=66 unit=°F
